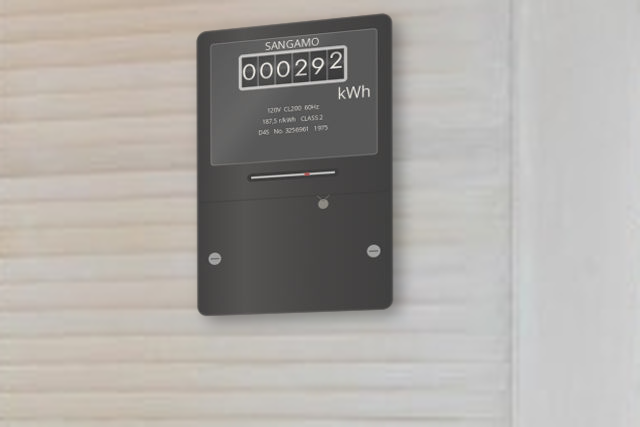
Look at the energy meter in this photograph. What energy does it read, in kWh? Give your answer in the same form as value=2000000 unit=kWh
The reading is value=292 unit=kWh
